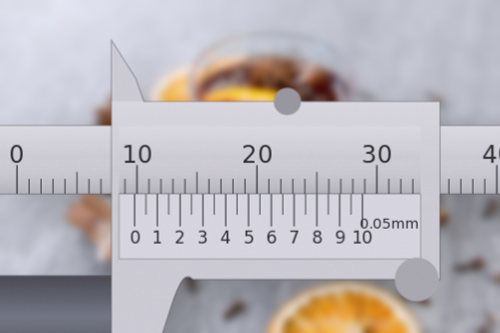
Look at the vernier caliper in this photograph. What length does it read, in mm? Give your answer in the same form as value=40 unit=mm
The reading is value=9.8 unit=mm
